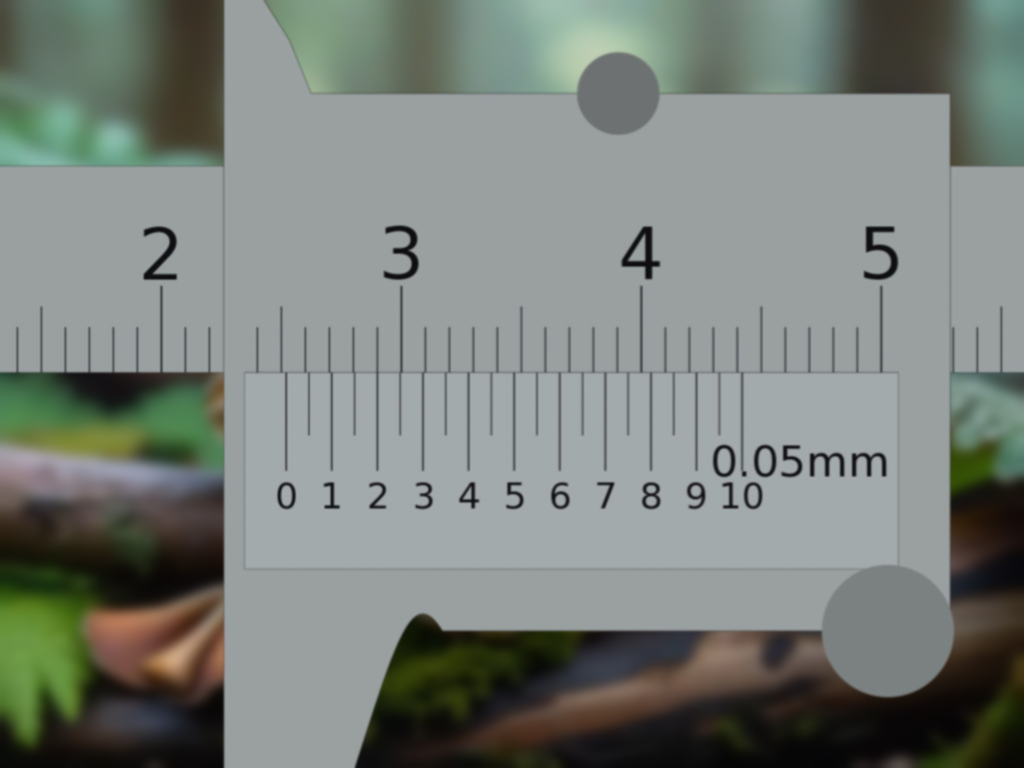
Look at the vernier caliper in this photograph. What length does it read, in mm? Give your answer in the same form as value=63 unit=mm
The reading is value=25.2 unit=mm
